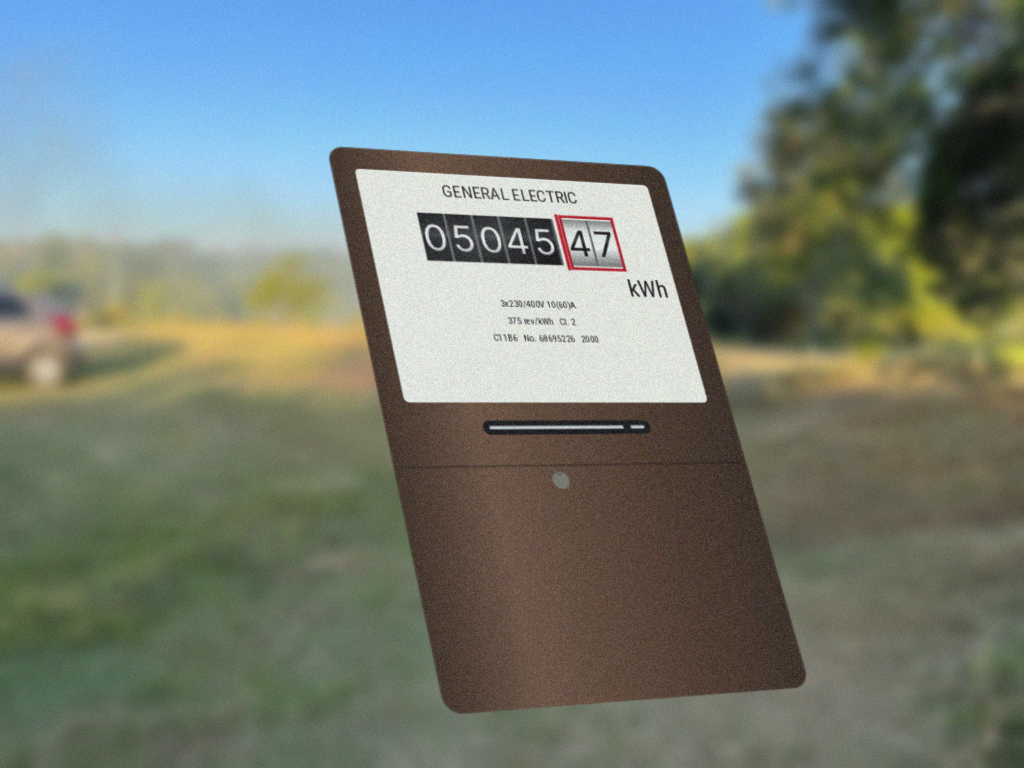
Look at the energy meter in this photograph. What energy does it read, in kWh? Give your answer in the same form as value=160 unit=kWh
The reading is value=5045.47 unit=kWh
